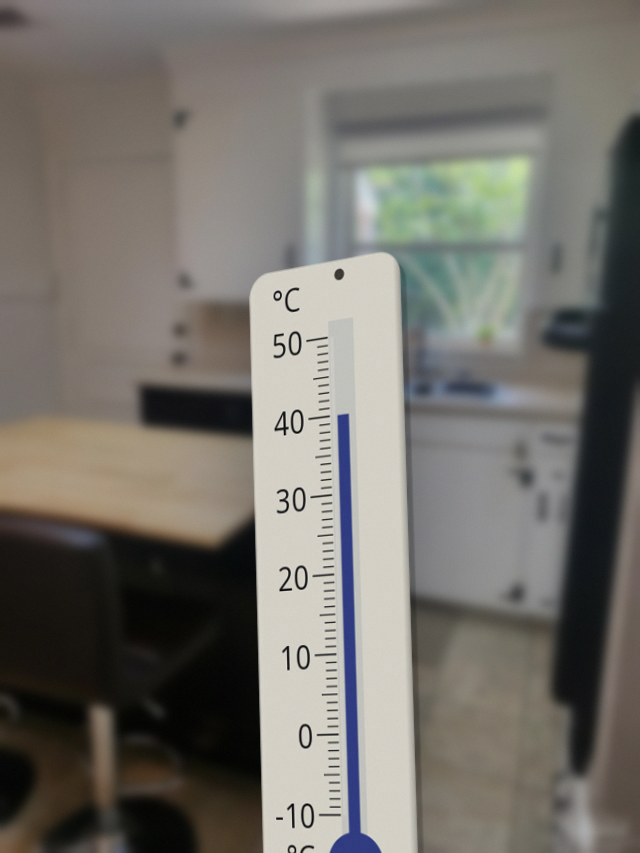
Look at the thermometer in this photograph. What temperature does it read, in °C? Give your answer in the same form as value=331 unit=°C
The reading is value=40 unit=°C
